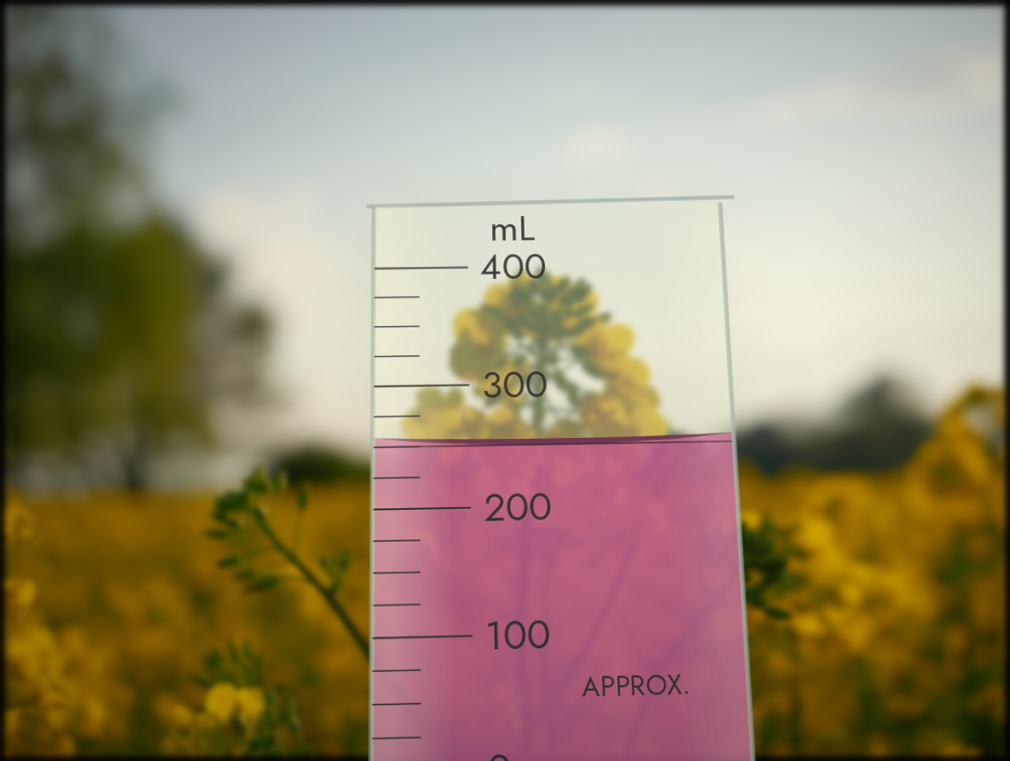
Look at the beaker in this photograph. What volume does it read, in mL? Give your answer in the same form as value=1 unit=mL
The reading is value=250 unit=mL
